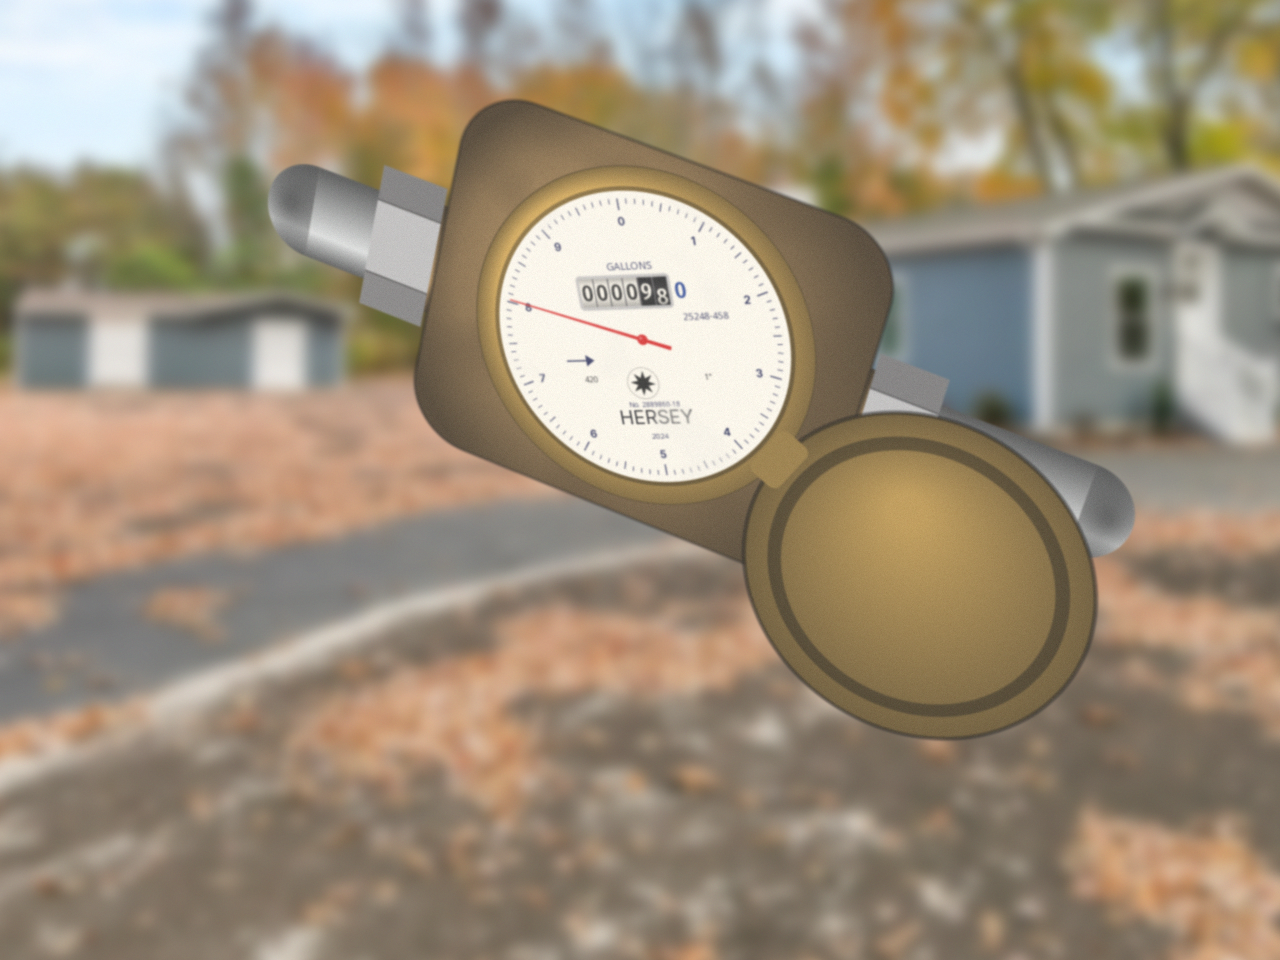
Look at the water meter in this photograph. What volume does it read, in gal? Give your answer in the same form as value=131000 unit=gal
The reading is value=978.0 unit=gal
